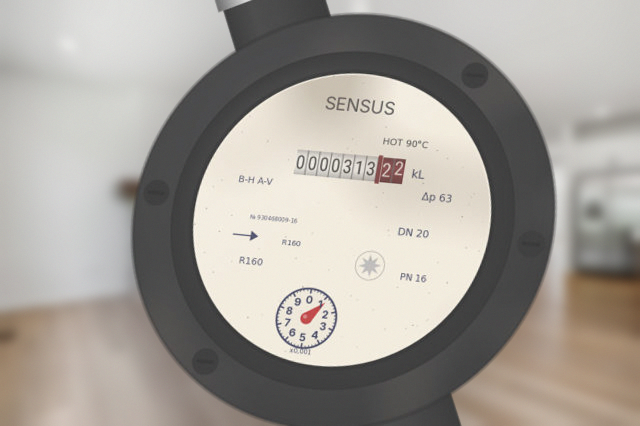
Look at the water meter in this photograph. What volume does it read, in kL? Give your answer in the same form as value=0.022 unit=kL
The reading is value=313.221 unit=kL
